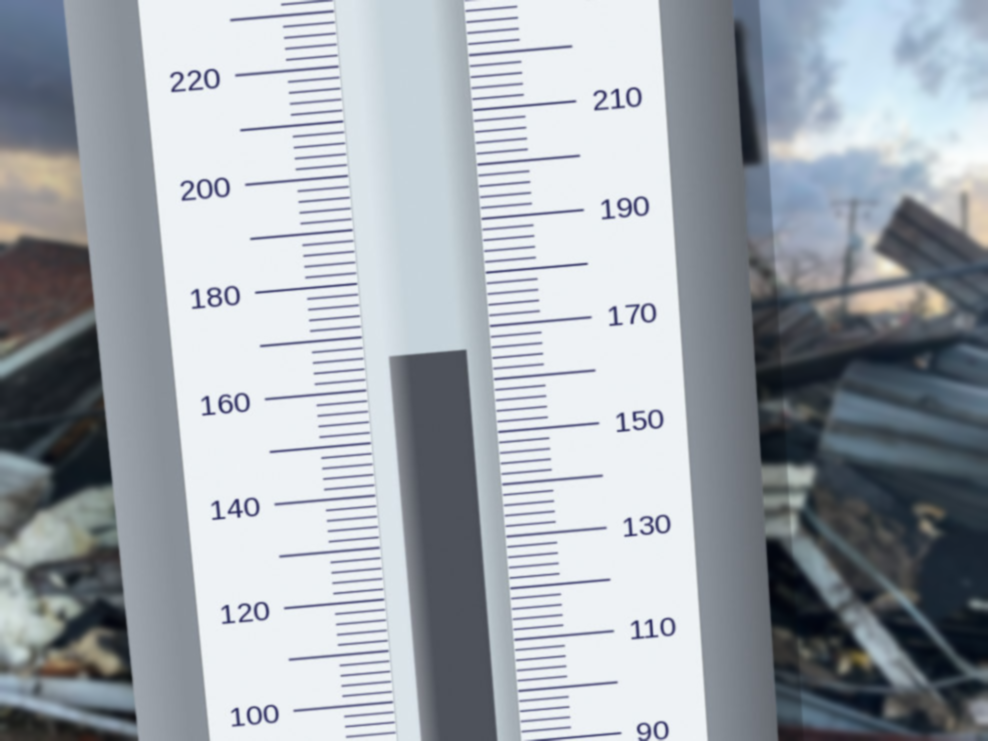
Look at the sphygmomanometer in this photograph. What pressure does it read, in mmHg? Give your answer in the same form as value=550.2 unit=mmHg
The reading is value=166 unit=mmHg
